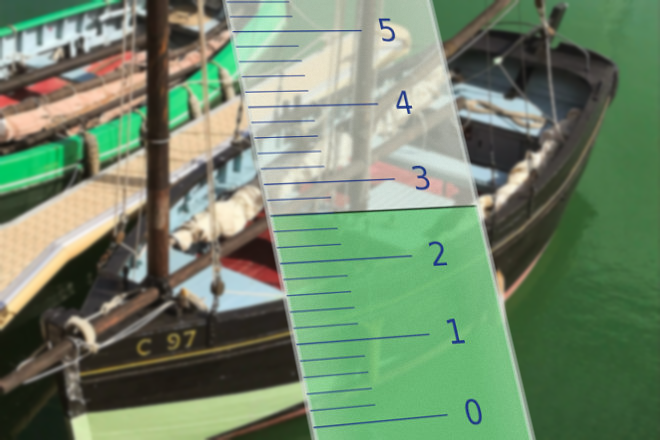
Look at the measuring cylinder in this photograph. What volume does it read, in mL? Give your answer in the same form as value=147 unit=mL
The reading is value=2.6 unit=mL
